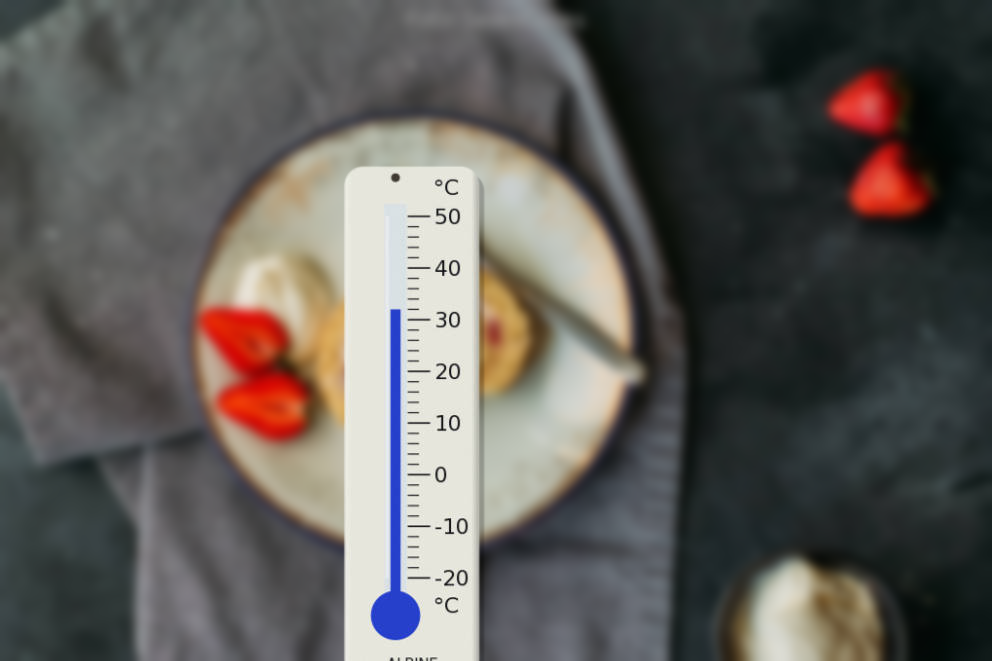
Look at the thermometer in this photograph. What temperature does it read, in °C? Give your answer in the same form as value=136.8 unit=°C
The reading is value=32 unit=°C
